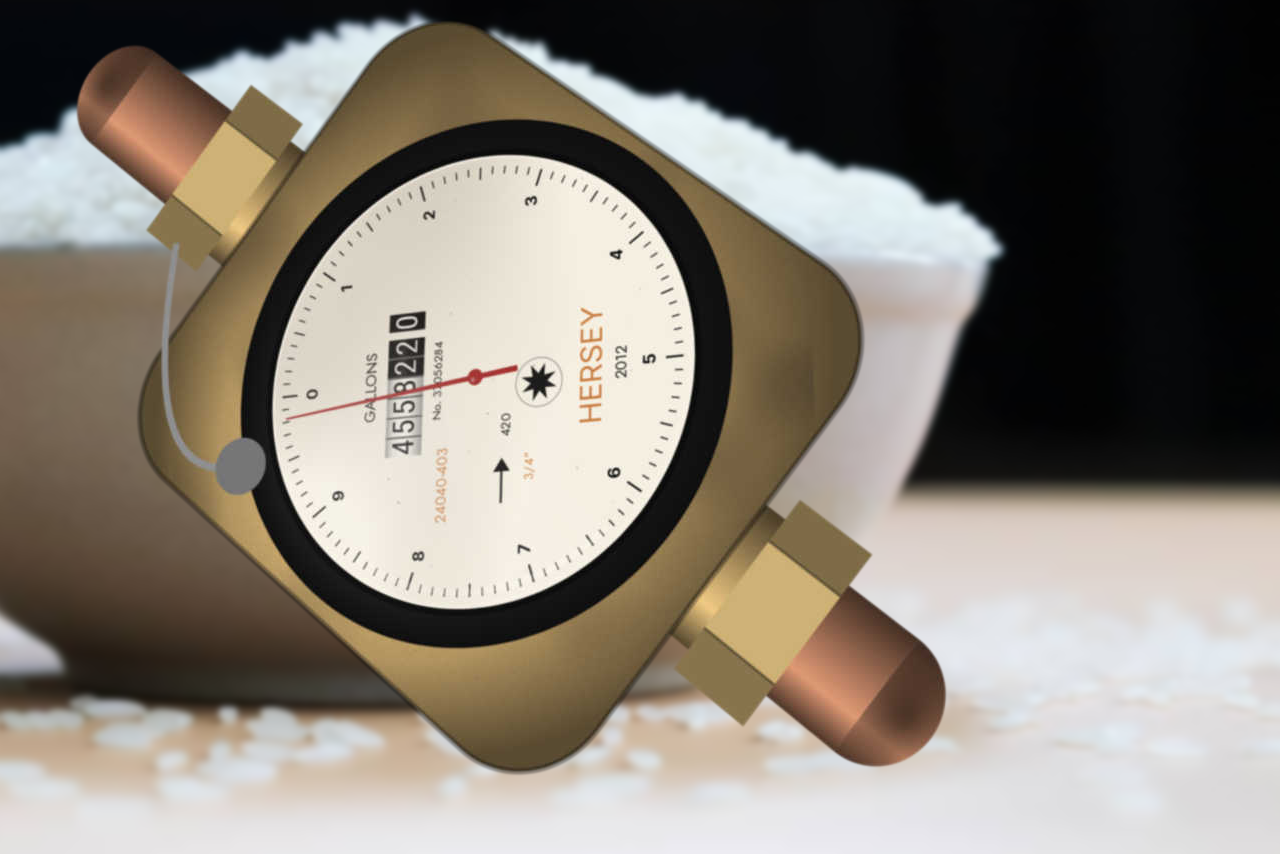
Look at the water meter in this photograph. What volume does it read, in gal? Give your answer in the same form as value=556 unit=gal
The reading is value=4558219.8 unit=gal
